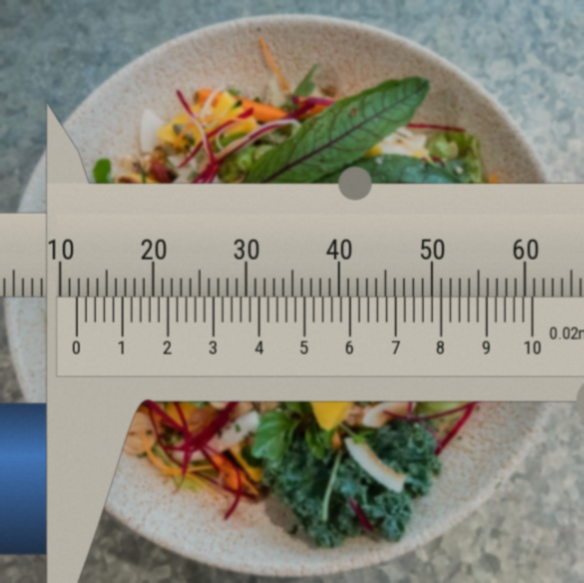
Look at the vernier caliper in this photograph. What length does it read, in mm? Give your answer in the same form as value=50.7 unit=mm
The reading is value=11.8 unit=mm
